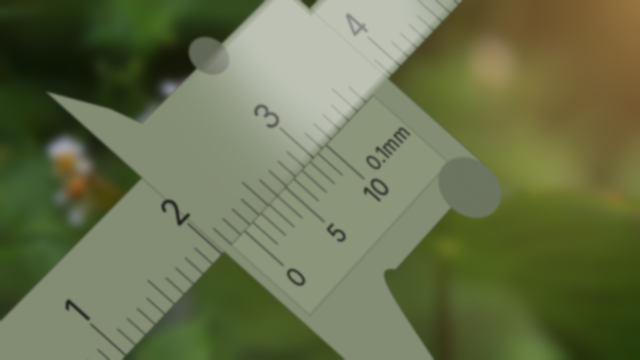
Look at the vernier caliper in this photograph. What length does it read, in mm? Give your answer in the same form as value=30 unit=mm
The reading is value=22.4 unit=mm
